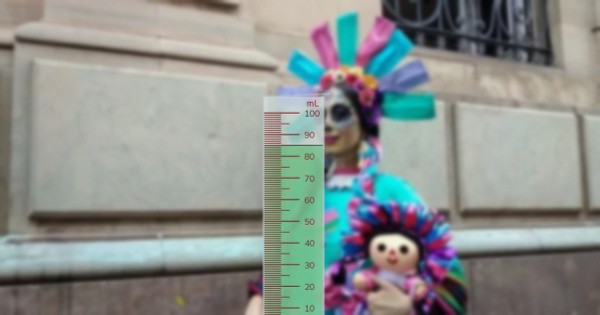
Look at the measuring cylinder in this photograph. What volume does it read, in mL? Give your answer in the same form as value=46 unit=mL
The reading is value=85 unit=mL
